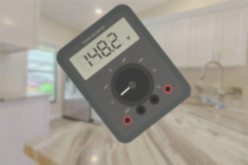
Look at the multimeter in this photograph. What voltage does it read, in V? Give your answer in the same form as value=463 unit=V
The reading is value=148.2 unit=V
